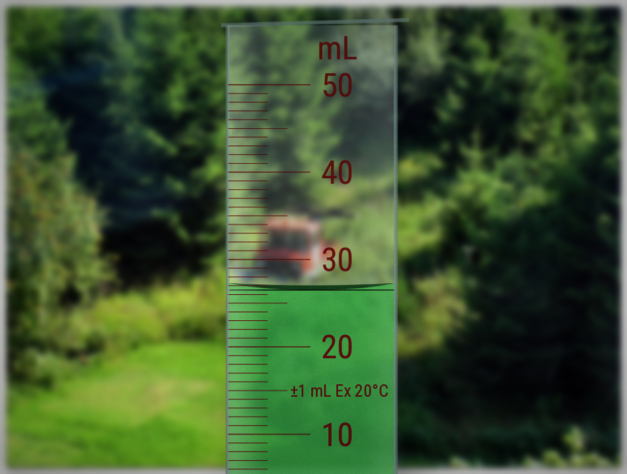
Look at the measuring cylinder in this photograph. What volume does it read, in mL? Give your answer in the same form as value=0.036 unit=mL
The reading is value=26.5 unit=mL
